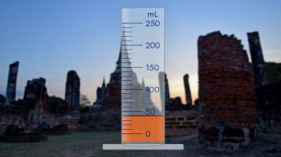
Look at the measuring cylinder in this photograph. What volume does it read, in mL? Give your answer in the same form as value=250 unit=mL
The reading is value=40 unit=mL
